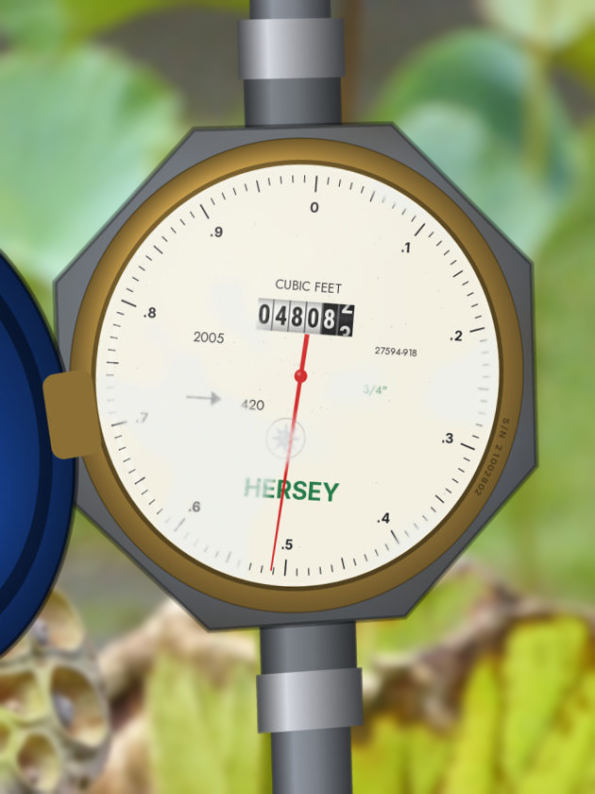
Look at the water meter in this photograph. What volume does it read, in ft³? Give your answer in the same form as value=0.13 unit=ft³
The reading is value=48082.51 unit=ft³
